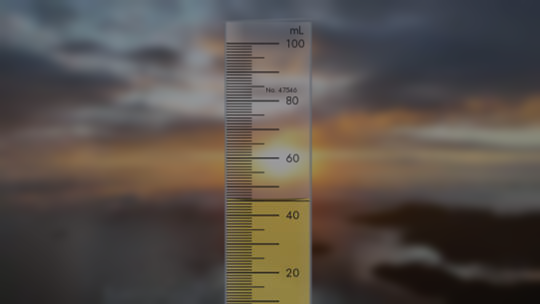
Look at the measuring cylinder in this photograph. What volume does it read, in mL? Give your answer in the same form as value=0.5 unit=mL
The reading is value=45 unit=mL
